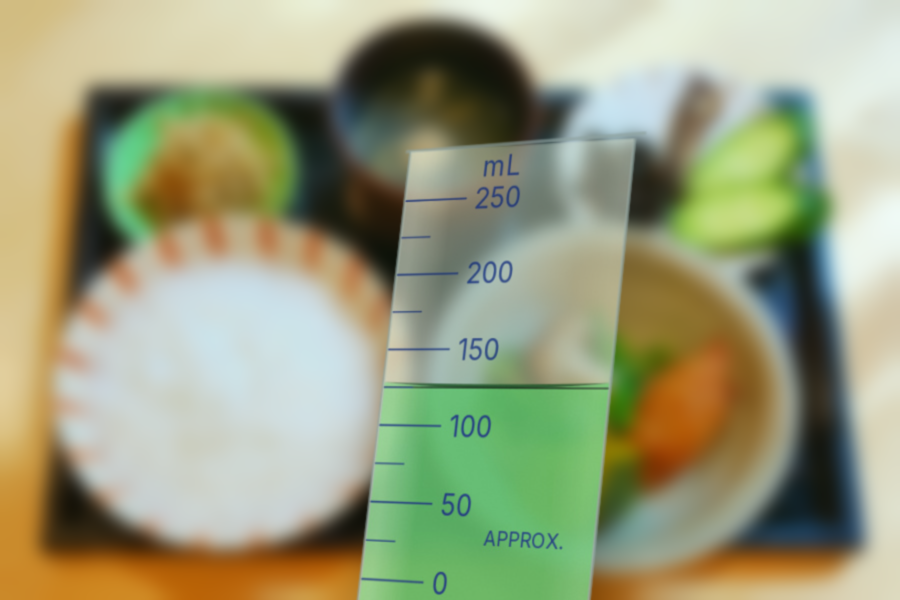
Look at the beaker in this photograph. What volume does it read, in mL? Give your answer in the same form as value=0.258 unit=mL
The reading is value=125 unit=mL
